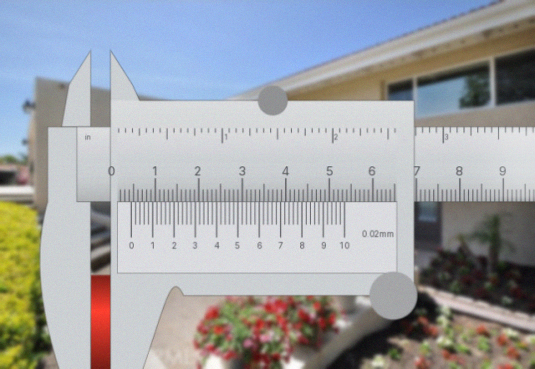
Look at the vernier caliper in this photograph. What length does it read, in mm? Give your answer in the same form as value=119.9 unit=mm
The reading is value=4.5 unit=mm
